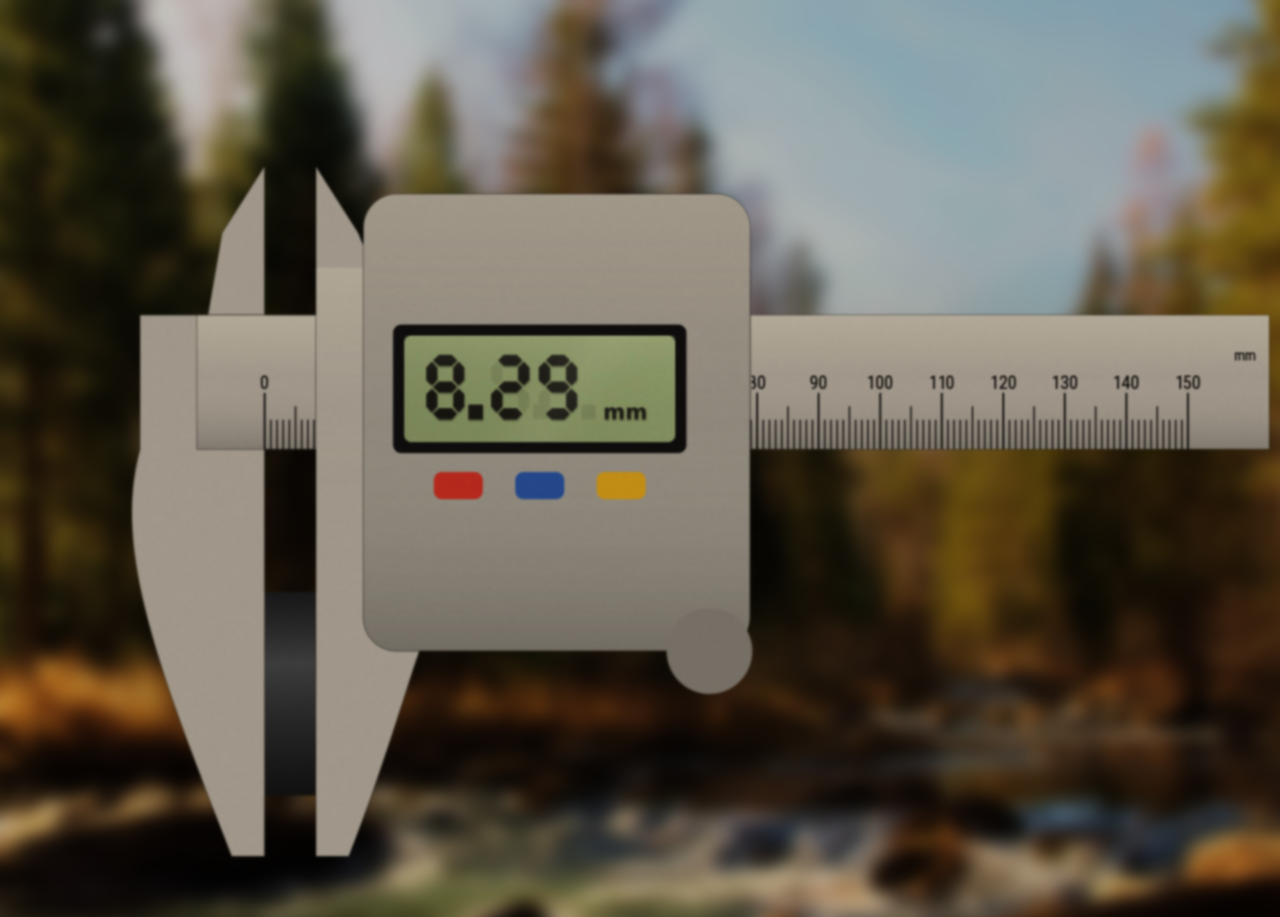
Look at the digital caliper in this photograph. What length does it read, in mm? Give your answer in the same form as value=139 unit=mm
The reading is value=8.29 unit=mm
